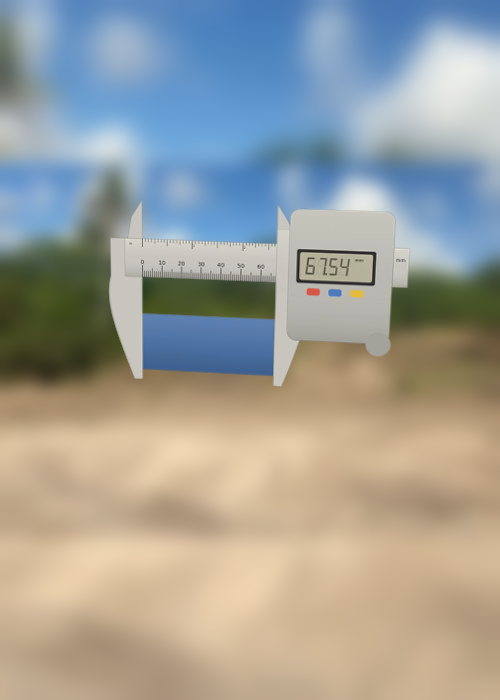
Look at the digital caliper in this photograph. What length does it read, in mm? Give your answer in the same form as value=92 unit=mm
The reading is value=67.54 unit=mm
